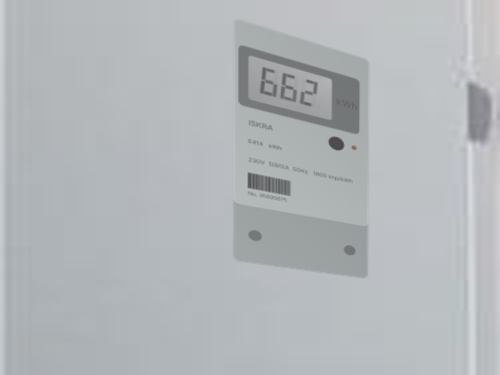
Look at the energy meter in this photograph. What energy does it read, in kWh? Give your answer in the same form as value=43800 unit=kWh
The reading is value=662 unit=kWh
